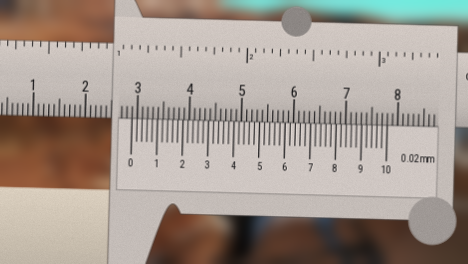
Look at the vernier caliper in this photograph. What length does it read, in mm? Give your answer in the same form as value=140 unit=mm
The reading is value=29.0 unit=mm
